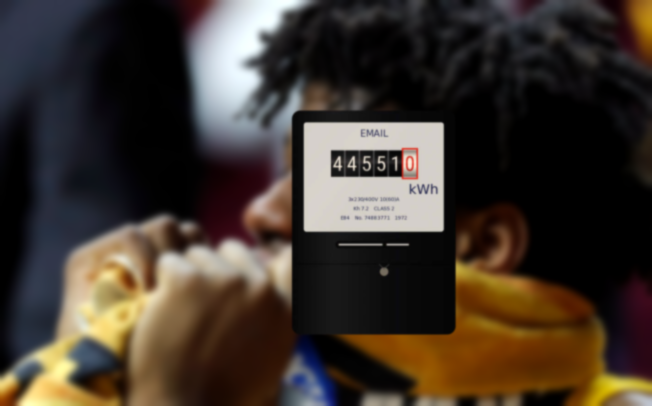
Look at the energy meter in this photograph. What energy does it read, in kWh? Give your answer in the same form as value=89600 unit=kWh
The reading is value=44551.0 unit=kWh
